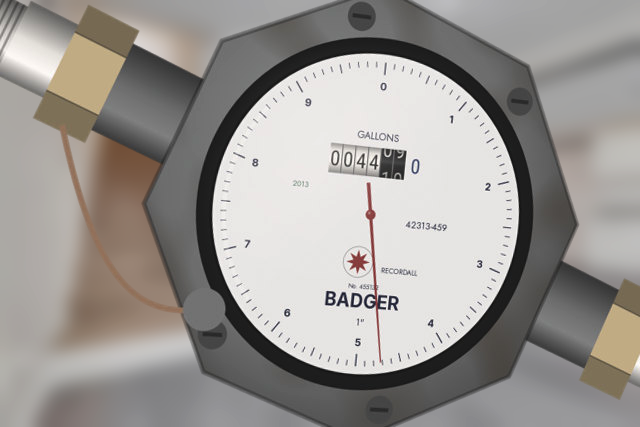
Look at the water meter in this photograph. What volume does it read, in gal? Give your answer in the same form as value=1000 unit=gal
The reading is value=44094.7 unit=gal
